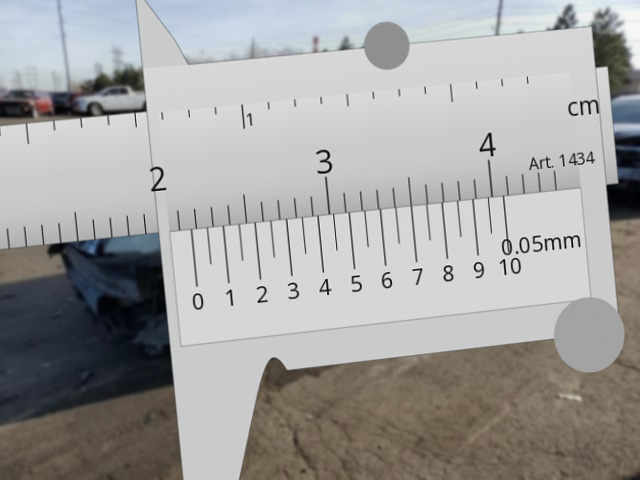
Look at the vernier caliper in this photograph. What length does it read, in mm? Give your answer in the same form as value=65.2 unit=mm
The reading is value=21.7 unit=mm
